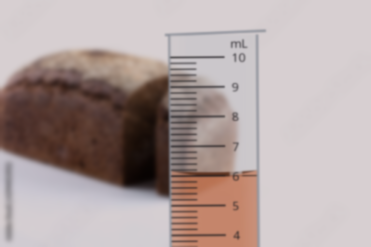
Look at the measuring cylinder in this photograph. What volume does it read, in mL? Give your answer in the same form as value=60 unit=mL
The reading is value=6 unit=mL
